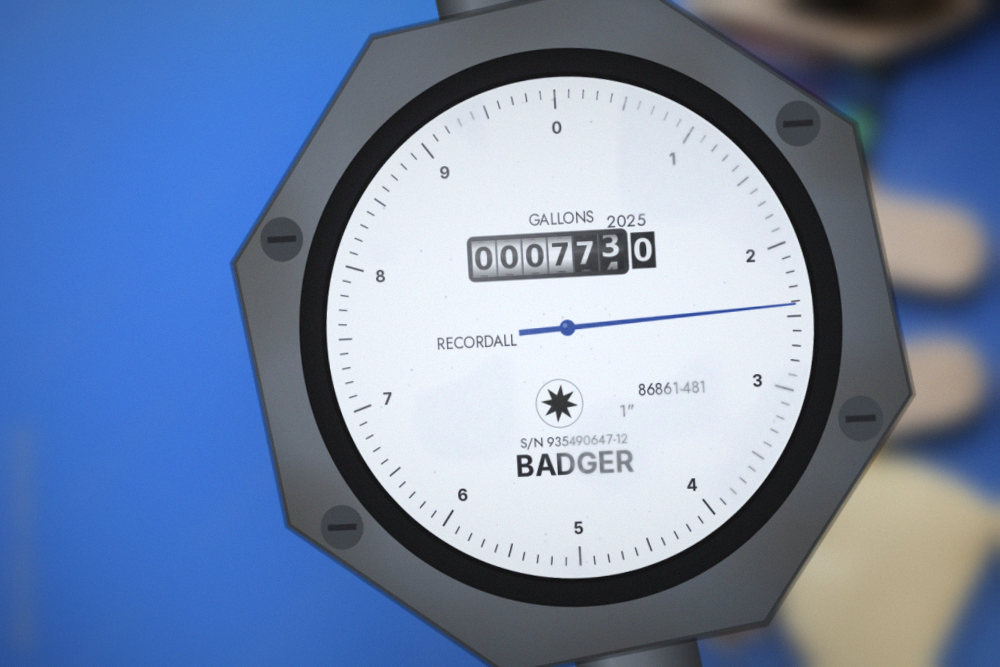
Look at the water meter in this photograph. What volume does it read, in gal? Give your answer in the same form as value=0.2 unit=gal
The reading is value=7732.4 unit=gal
